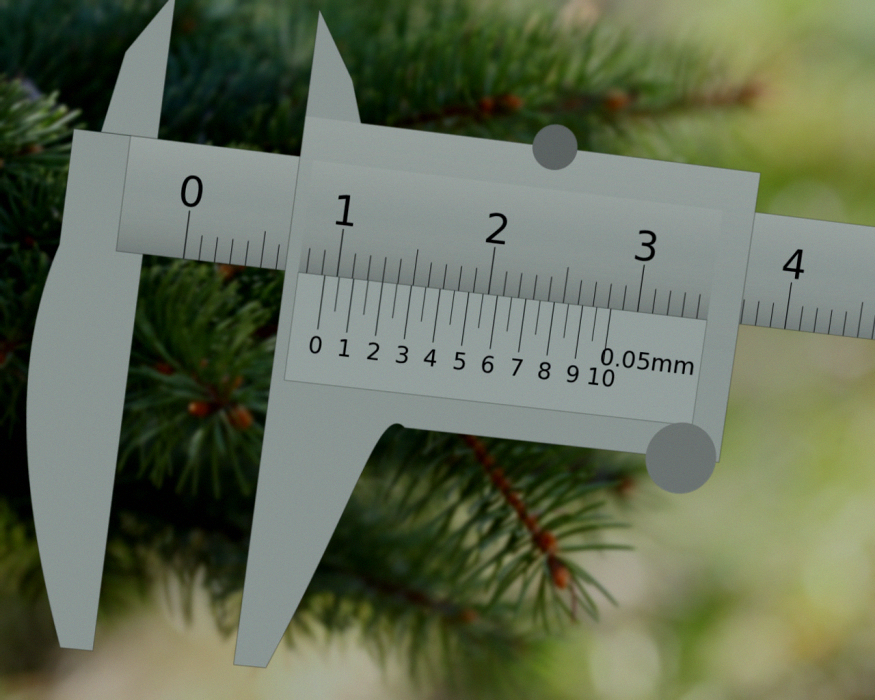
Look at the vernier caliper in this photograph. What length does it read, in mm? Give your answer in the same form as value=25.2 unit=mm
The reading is value=9.2 unit=mm
